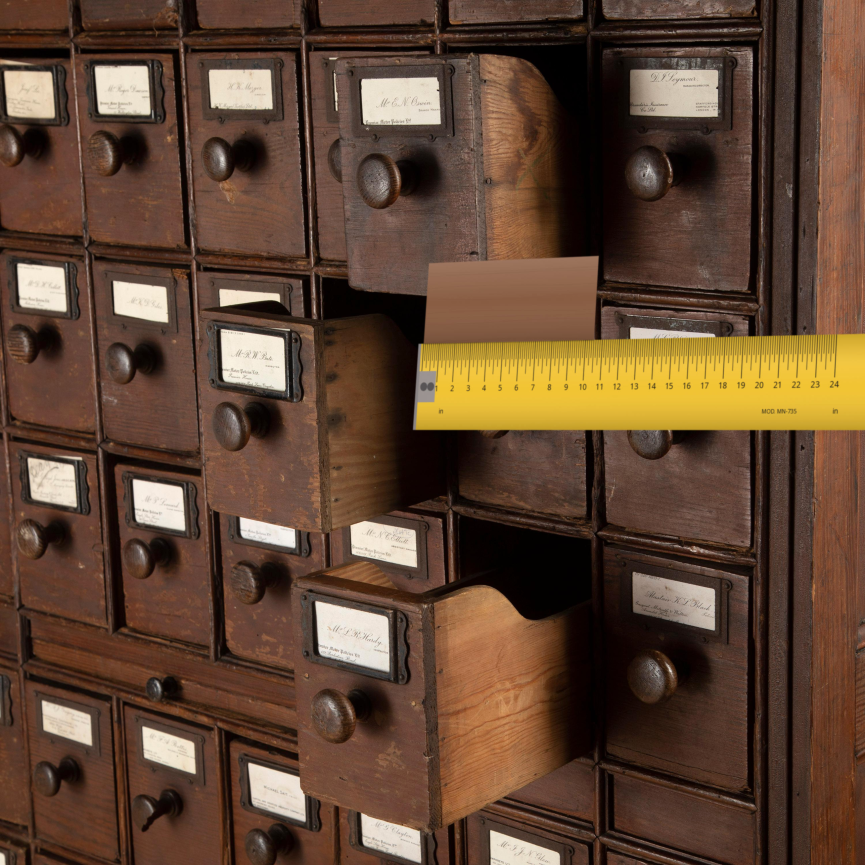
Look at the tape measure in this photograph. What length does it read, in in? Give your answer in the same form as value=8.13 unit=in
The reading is value=10.5 unit=in
